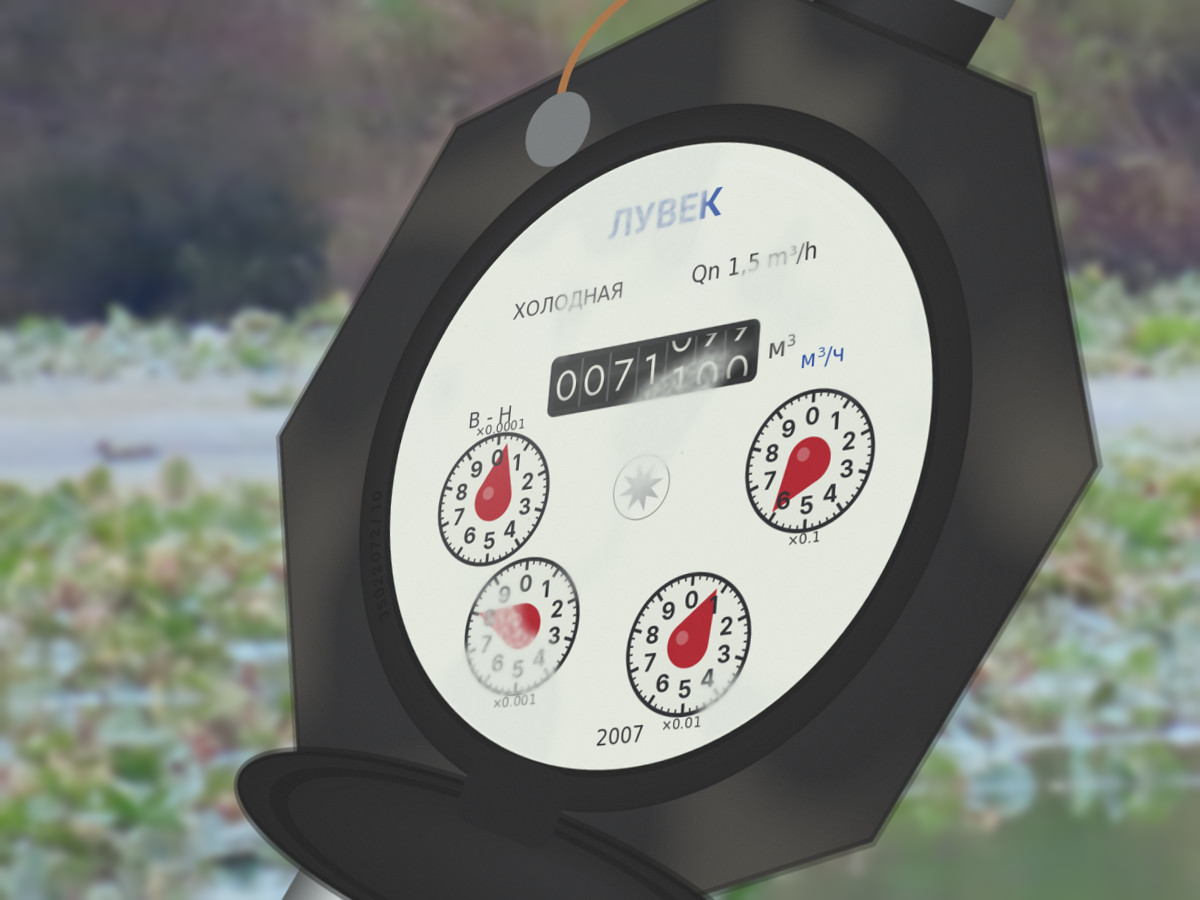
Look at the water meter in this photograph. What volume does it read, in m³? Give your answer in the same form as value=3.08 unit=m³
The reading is value=71099.6080 unit=m³
